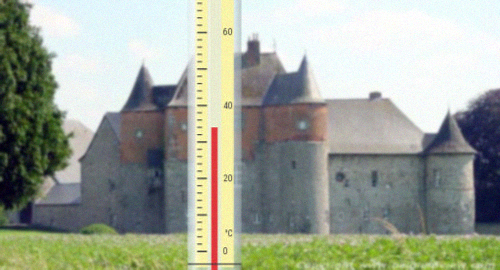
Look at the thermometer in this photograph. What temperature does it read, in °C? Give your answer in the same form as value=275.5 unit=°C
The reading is value=34 unit=°C
